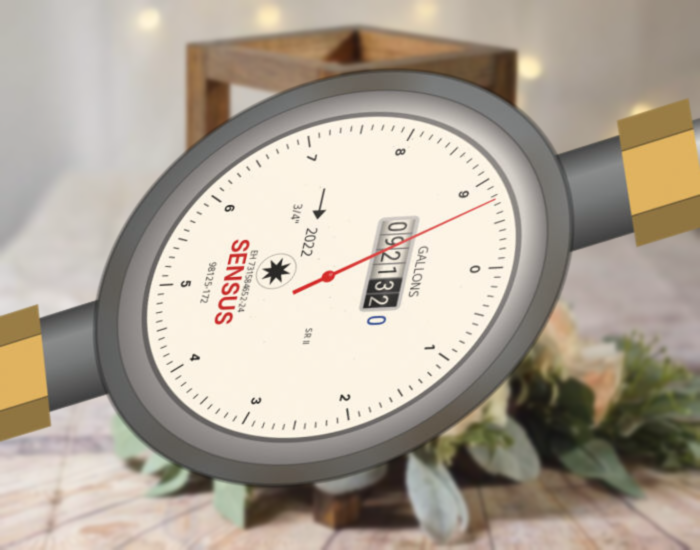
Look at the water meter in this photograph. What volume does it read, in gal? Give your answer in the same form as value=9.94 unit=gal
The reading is value=921319.2 unit=gal
